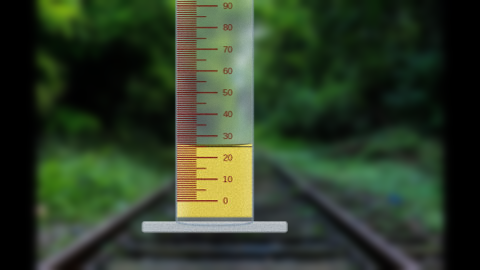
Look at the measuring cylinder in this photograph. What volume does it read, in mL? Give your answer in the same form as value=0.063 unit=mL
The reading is value=25 unit=mL
